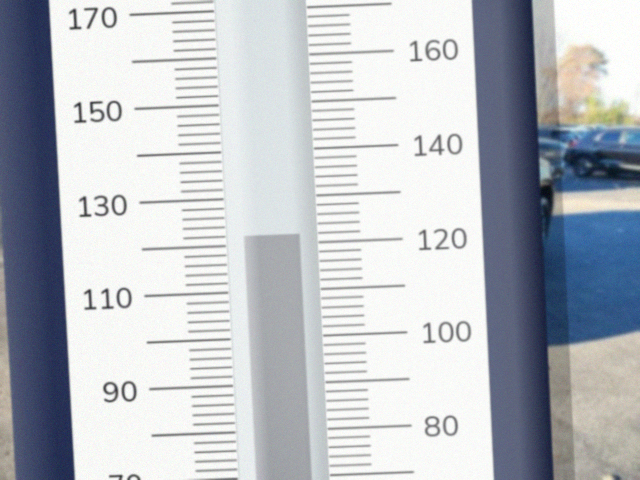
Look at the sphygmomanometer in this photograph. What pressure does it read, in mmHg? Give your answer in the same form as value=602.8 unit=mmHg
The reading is value=122 unit=mmHg
